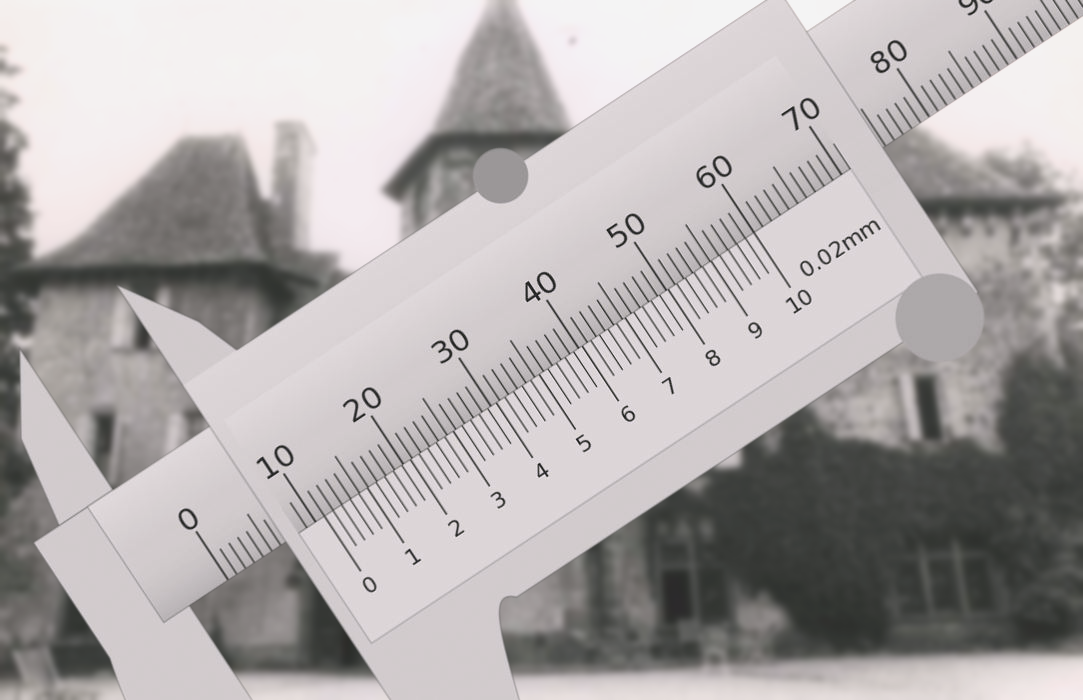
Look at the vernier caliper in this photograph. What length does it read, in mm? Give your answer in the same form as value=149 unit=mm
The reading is value=11.0 unit=mm
